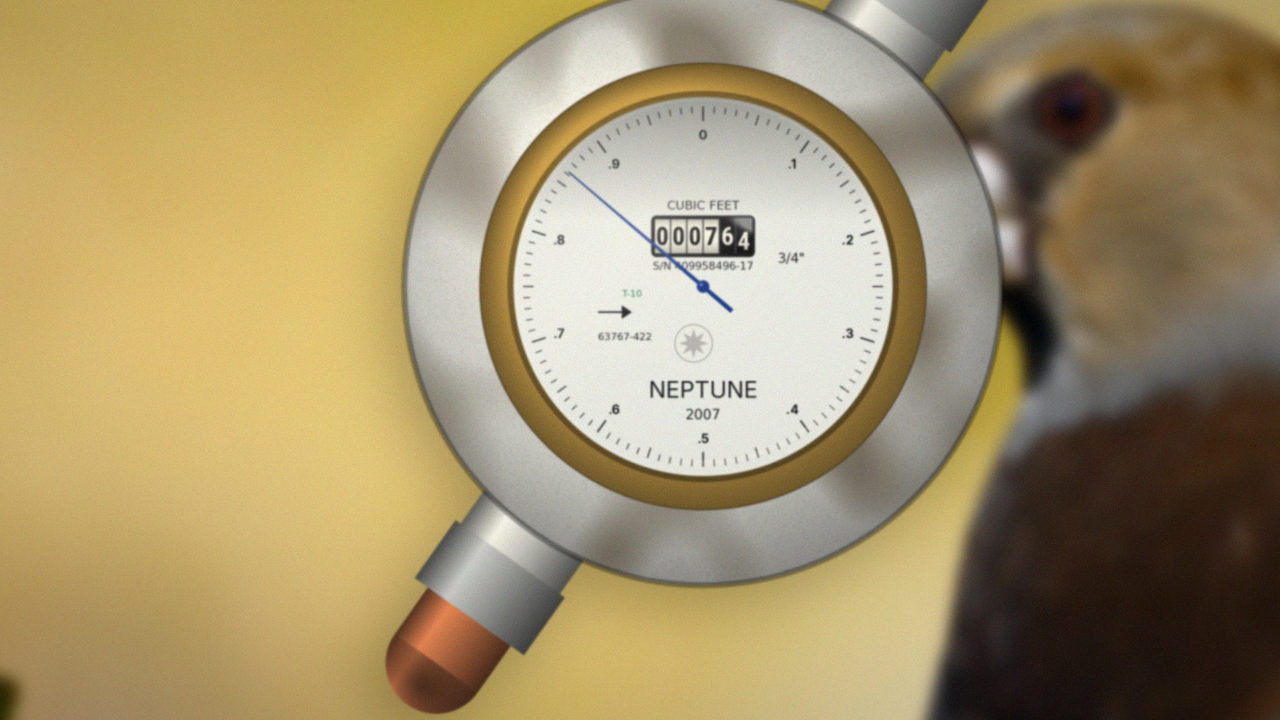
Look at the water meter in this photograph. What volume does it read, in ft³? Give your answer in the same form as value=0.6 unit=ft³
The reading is value=763.86 unit=ft³
